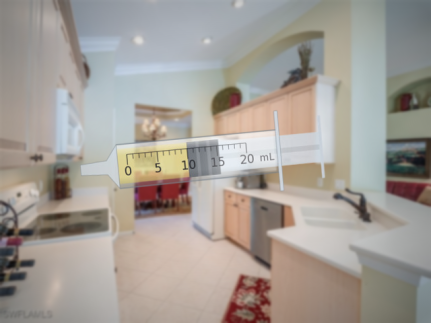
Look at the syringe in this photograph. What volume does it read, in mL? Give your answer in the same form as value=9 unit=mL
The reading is value=10 unit=mL
